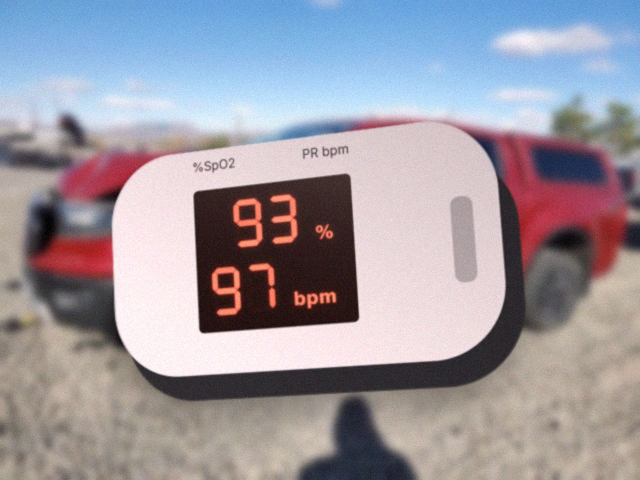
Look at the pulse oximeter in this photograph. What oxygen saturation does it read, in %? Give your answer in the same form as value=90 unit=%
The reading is value=93 unit=%
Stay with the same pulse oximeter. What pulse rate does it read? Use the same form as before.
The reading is value=97 unit=bpm
